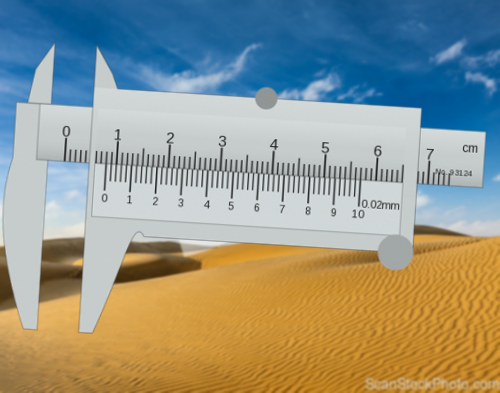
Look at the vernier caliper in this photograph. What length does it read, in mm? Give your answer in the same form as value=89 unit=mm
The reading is value=8.0 unit=mm
